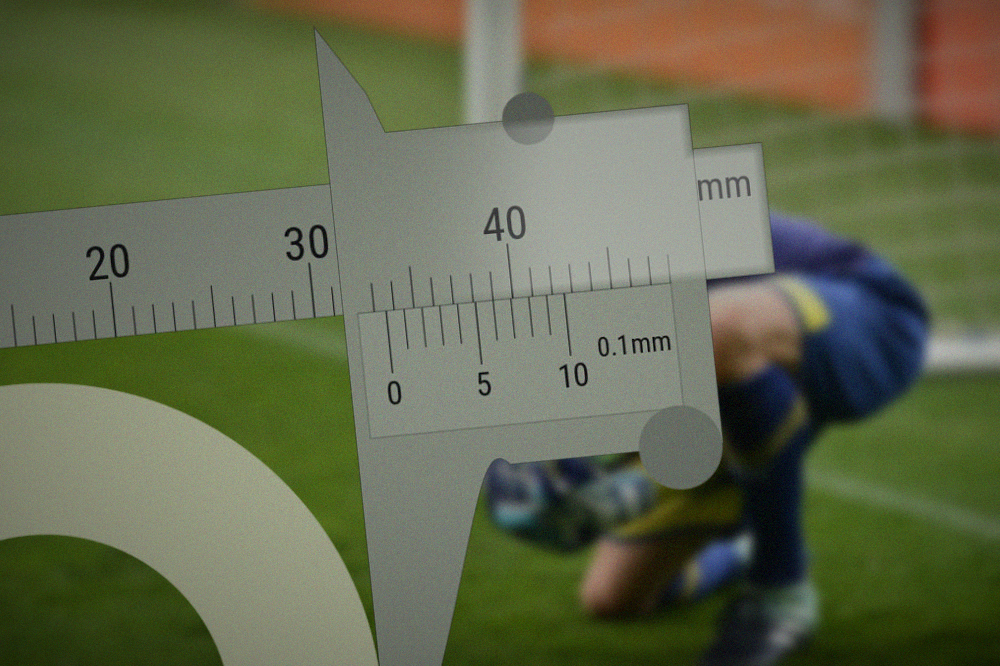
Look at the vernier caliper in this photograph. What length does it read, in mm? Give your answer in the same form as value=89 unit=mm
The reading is value=33.6 unit=mm
